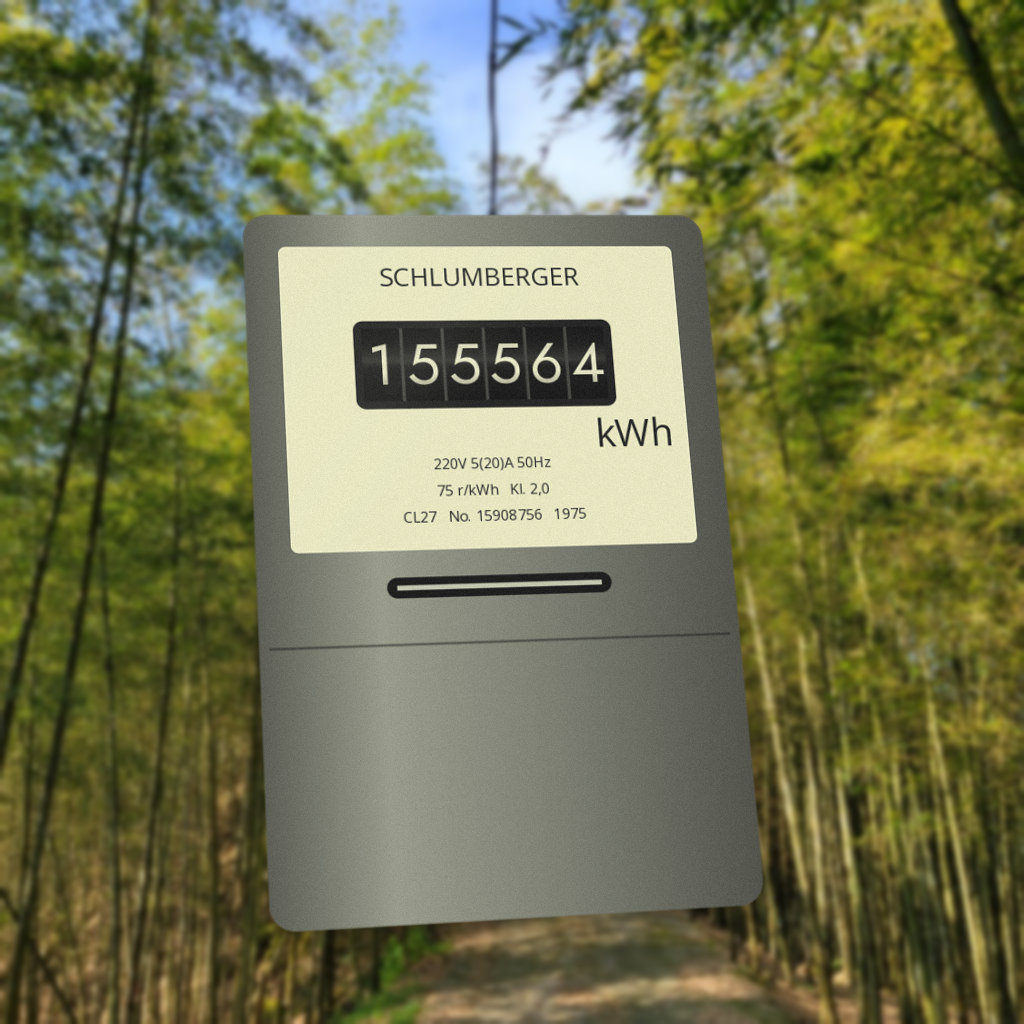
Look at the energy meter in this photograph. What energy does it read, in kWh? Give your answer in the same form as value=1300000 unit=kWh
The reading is value=155564 unit=kWh
